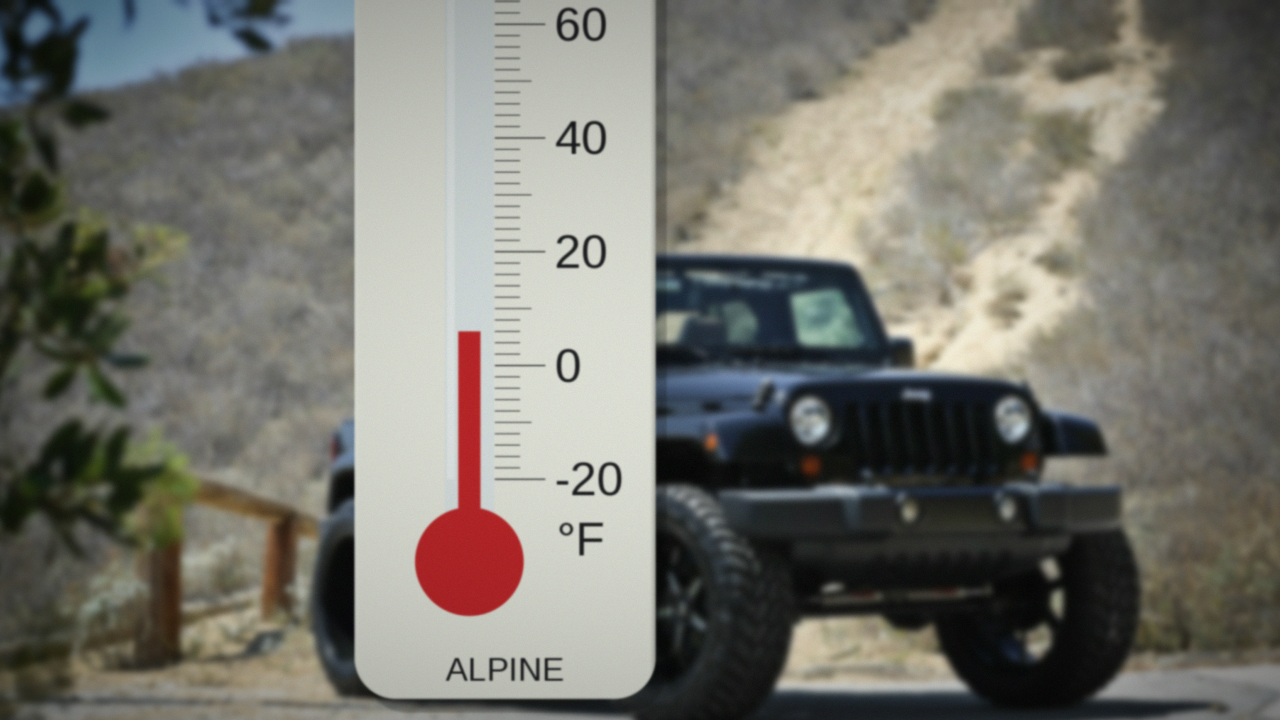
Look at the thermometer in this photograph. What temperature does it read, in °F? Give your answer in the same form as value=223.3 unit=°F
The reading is value=6 unit=°F
